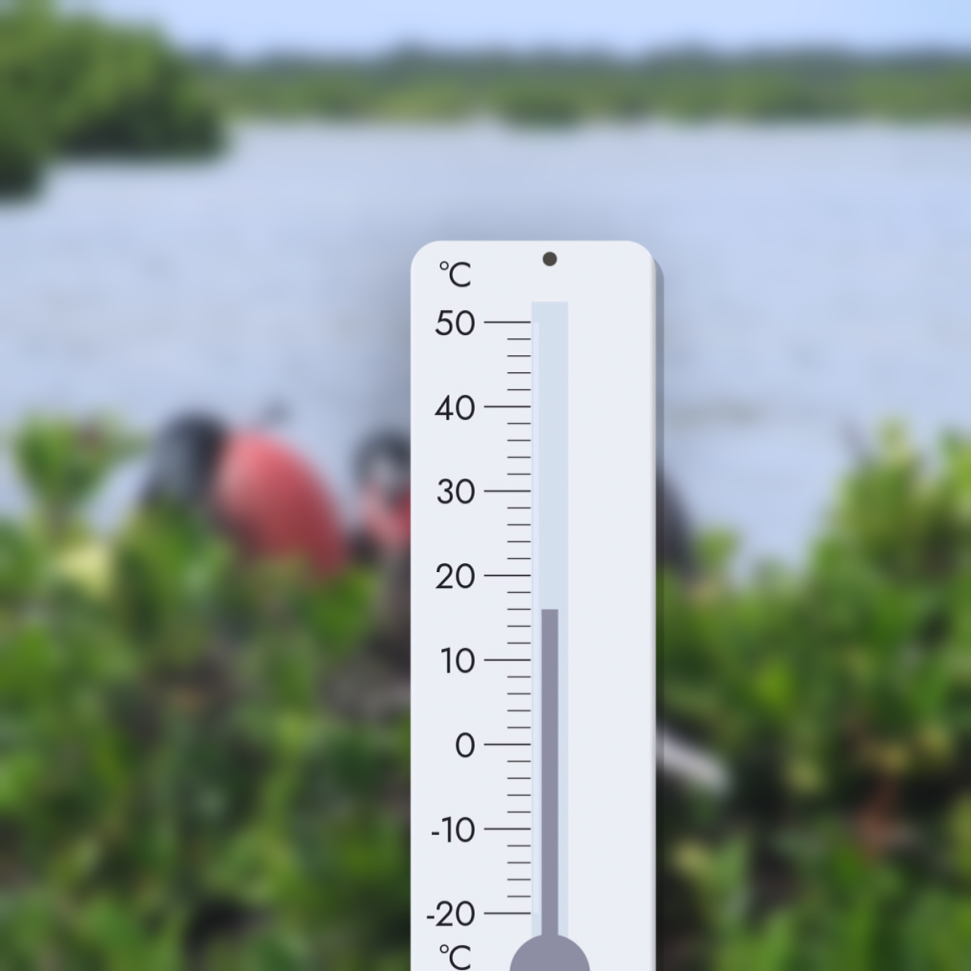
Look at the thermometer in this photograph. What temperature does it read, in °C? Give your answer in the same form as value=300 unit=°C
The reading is value=16 unit=°C
